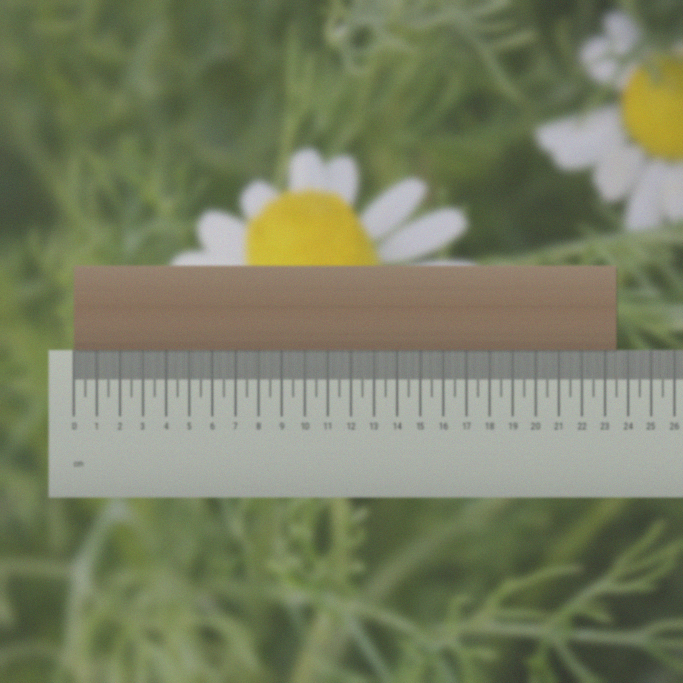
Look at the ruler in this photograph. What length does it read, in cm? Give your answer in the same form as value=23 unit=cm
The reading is value=23.5 unit=cm
